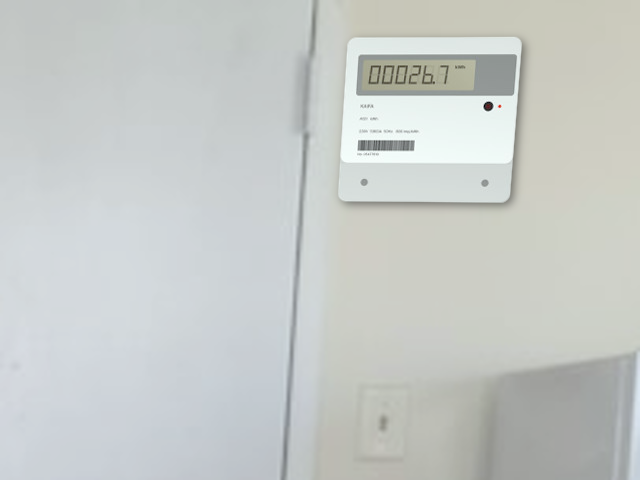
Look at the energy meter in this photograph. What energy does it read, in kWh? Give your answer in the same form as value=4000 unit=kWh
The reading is value=26.7 unit=kWh
